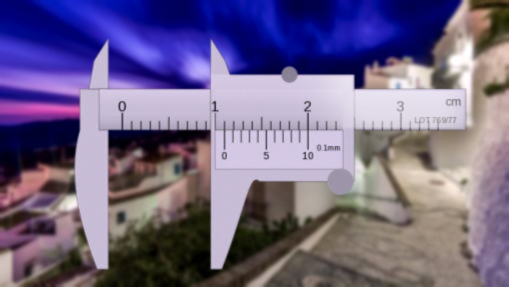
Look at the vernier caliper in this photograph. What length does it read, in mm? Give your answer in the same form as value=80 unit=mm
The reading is value=11.0 unit=mm
